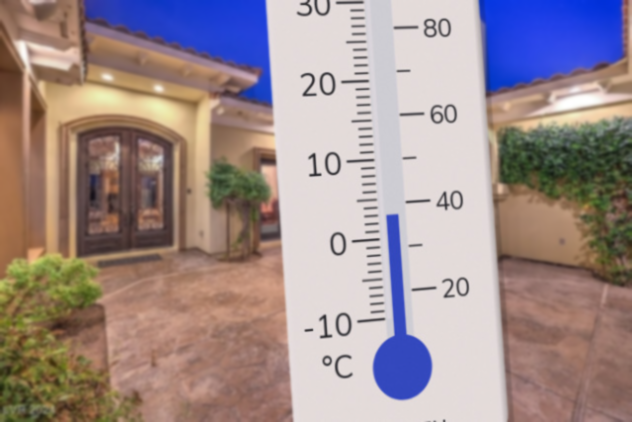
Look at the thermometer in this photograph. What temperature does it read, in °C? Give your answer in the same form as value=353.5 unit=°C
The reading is value=3 unit=°C
